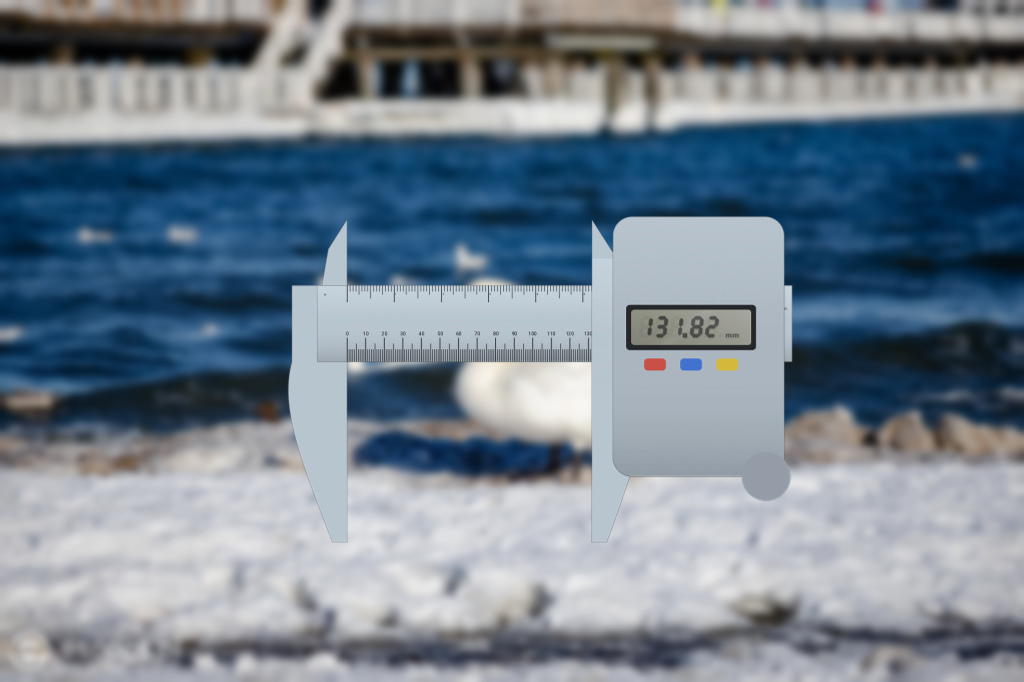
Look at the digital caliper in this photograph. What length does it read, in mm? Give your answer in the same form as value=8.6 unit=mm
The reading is value=131.82 unit=mm
